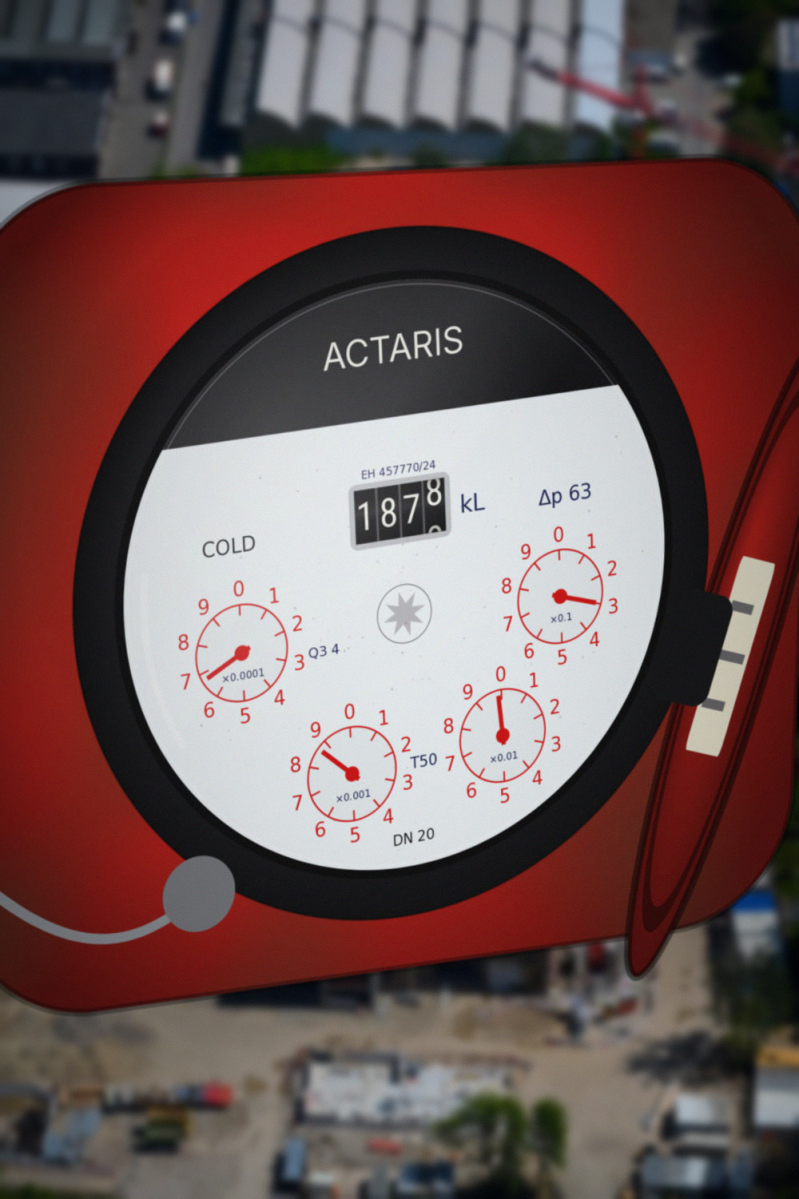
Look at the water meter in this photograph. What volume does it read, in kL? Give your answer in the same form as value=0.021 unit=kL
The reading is value=1878.2986 unit=kL
